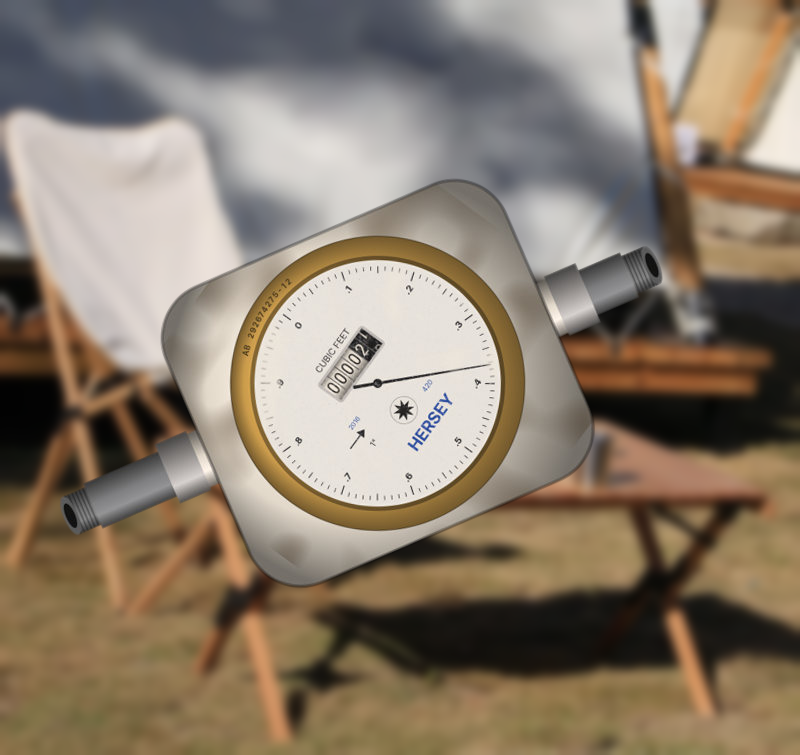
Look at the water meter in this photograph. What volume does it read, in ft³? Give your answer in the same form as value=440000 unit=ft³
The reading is value=21.37 unit=ft³
